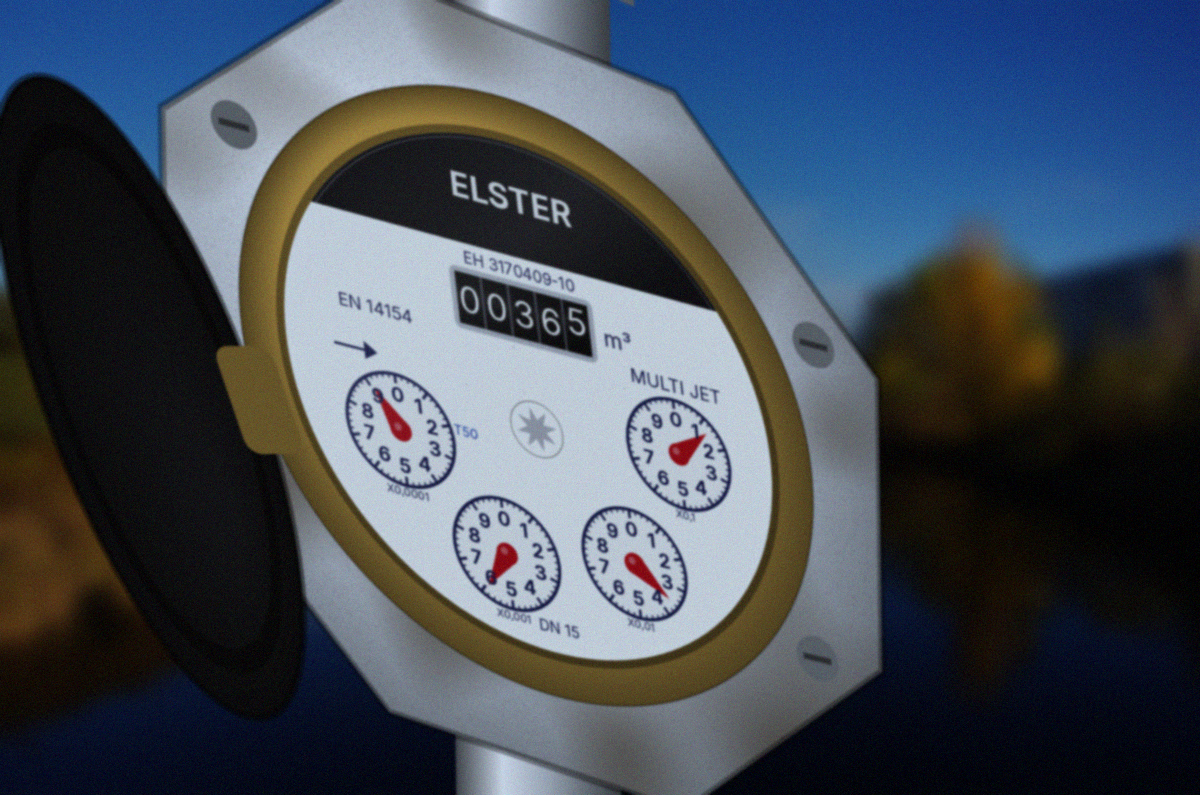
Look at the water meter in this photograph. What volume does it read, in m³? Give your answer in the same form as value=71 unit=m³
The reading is value=365.1359 unit=m³
